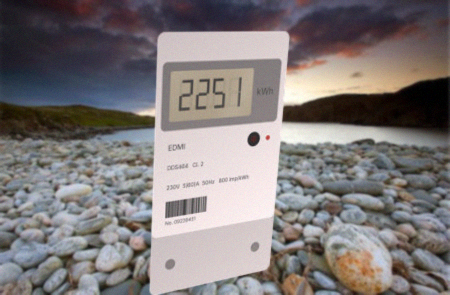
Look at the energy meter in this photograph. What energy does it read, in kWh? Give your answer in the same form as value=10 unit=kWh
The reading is value=2251 unit=kWh
